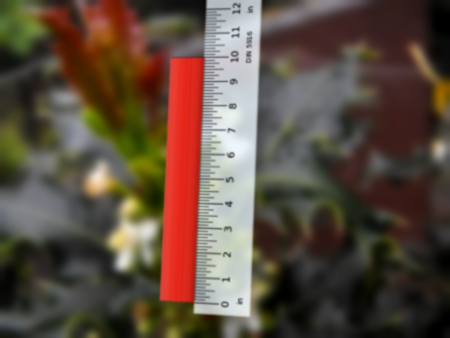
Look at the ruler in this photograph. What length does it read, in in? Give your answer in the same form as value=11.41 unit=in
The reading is value=10 unit=in
